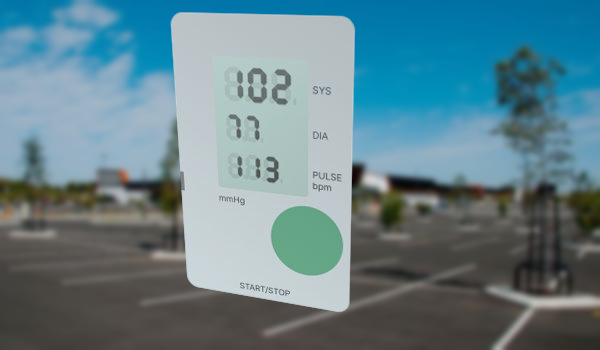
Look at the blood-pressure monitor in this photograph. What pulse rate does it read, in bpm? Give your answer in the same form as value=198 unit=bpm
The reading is value=113 unit=bpm
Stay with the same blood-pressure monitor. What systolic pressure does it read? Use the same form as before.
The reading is value=102 unit=mmHg
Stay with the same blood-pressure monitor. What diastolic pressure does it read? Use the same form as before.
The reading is value=77 unit=mmHg
